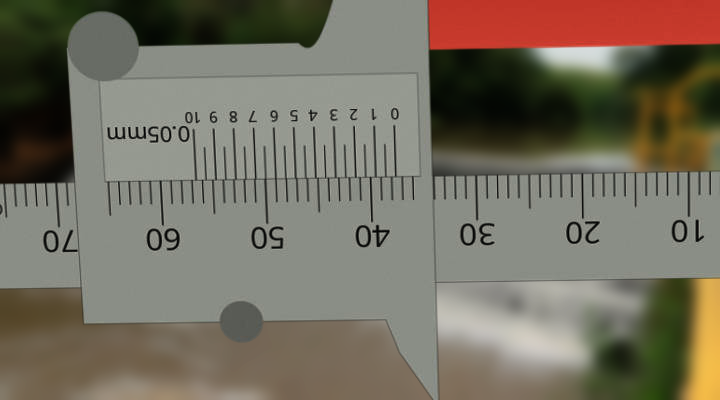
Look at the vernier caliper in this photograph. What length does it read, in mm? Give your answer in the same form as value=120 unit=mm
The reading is value=37.6 unit=mm
